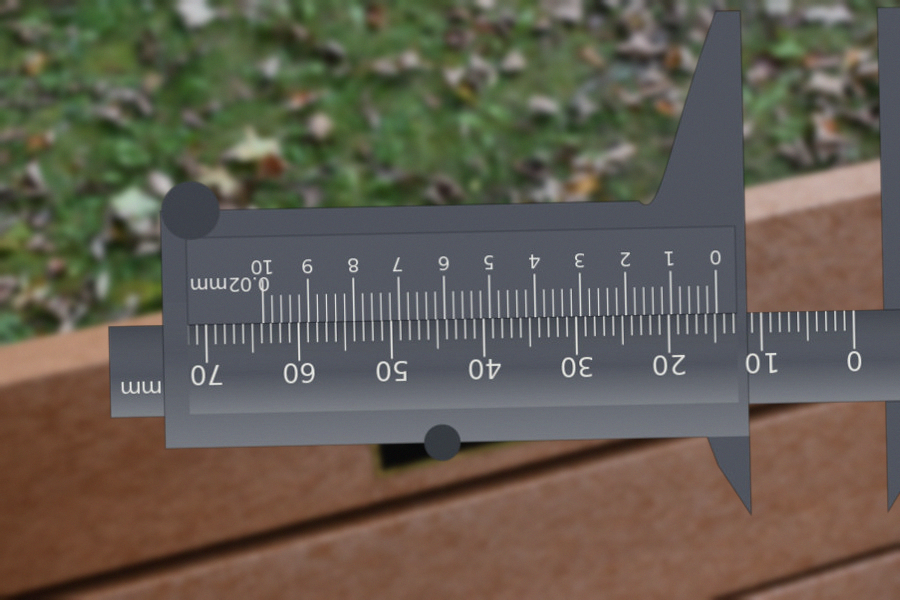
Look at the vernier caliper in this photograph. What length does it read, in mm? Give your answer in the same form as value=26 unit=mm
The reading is value=14.8 unit=mm
